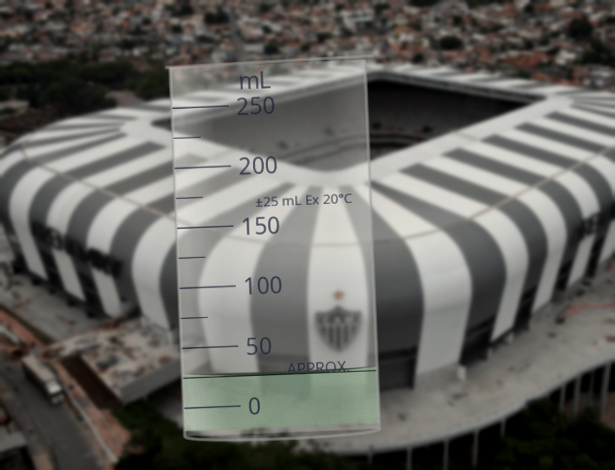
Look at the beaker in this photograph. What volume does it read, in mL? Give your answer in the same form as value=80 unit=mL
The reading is value=25 unit=mL
